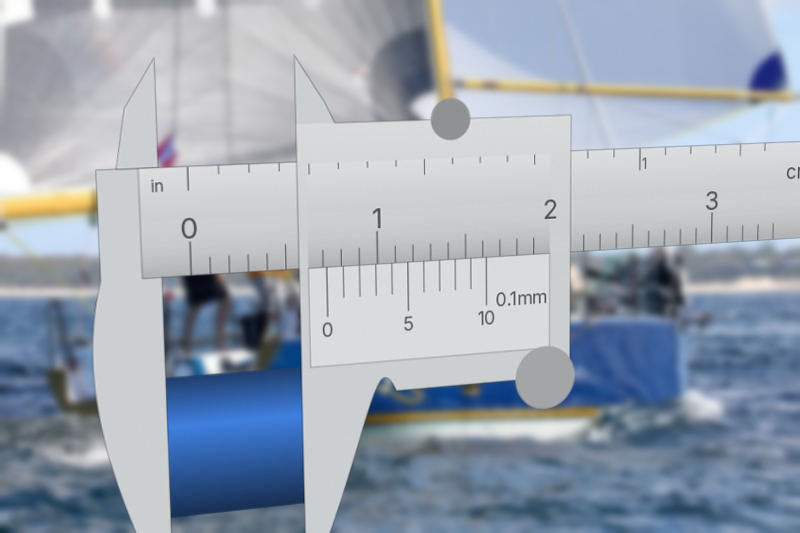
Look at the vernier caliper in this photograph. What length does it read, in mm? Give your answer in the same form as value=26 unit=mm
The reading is value=7.2 unit=mm
